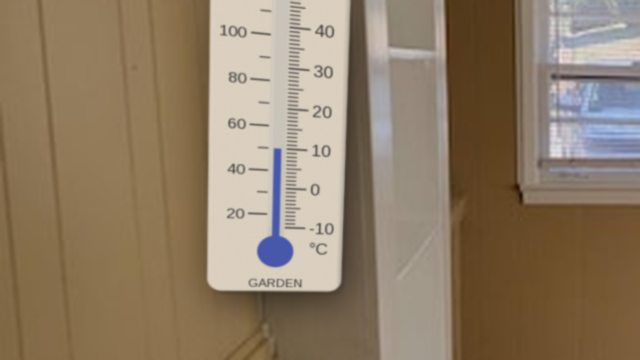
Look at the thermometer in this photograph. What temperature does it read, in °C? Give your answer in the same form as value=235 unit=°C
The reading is value=10 unit=°C
